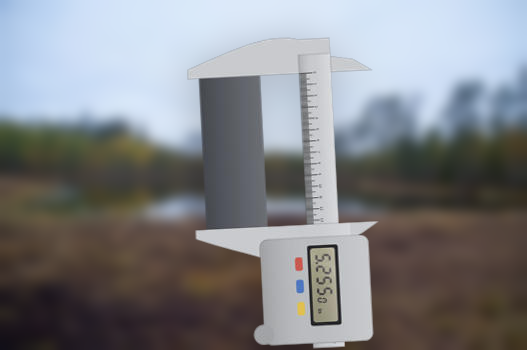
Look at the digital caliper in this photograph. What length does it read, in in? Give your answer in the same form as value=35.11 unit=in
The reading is value=5.2550 unit=in
